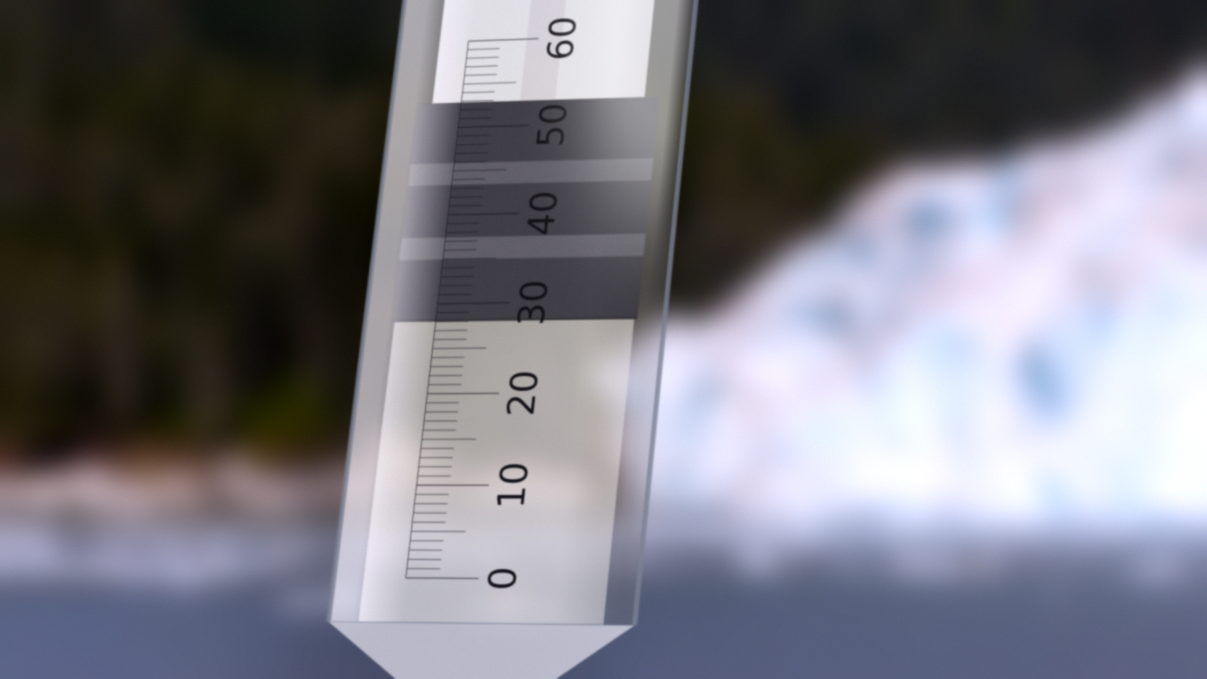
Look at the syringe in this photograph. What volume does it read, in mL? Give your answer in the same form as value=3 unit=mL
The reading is value=28 unit=mL
